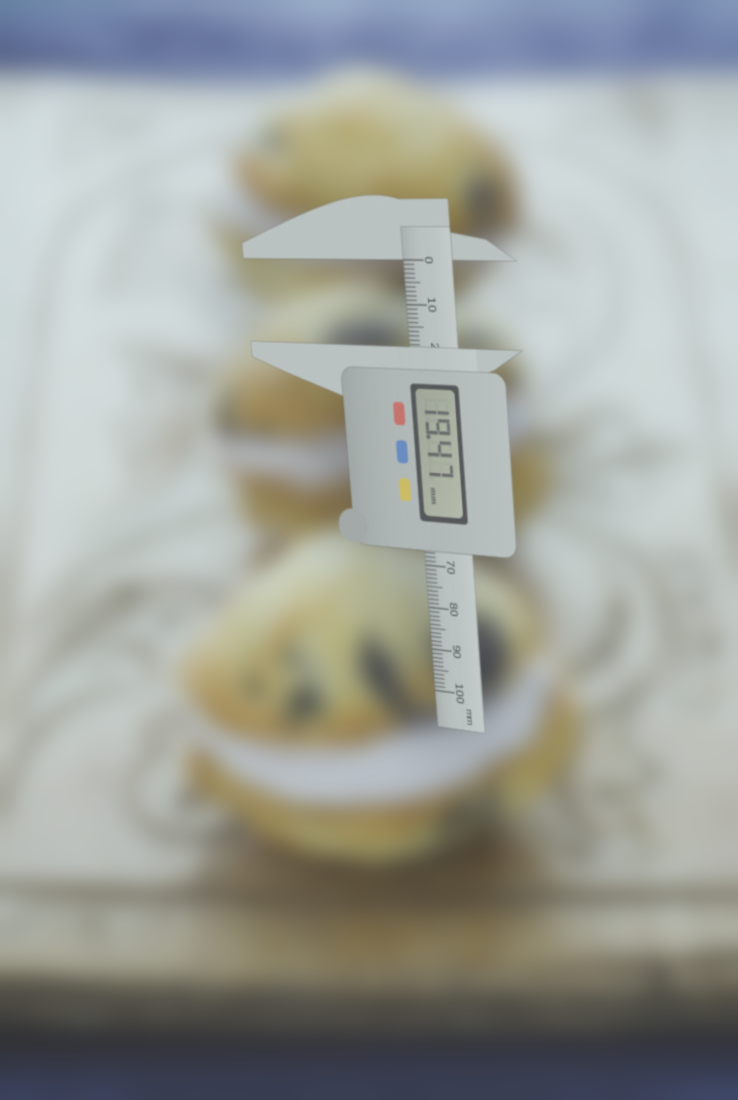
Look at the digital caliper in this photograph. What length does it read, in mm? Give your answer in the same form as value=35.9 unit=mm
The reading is value=19.47 unit=mm
